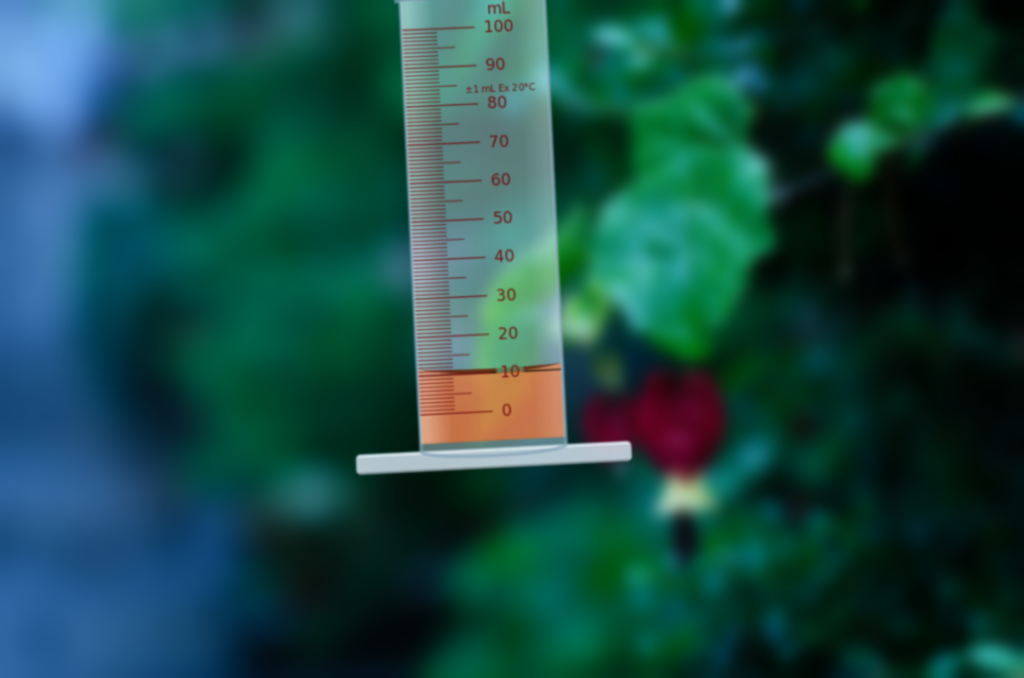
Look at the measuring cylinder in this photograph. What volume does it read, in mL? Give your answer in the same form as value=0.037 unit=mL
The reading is value=10 unit=mL
